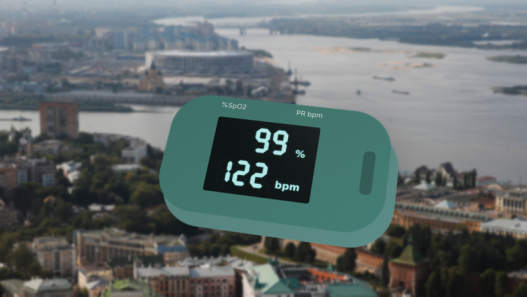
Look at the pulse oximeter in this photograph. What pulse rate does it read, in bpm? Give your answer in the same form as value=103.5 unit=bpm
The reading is value=122 unit=bpm
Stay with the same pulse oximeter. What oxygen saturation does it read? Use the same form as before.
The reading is value=99 unit=%
